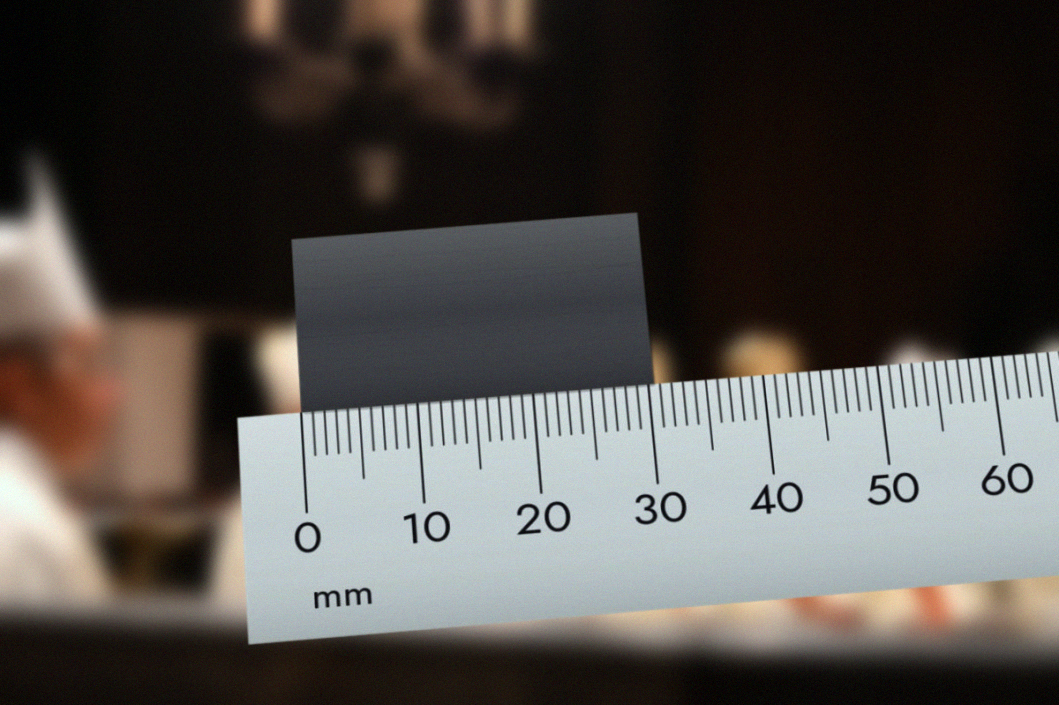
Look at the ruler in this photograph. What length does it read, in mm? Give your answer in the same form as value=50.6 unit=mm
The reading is value=30.5 unit=mm
